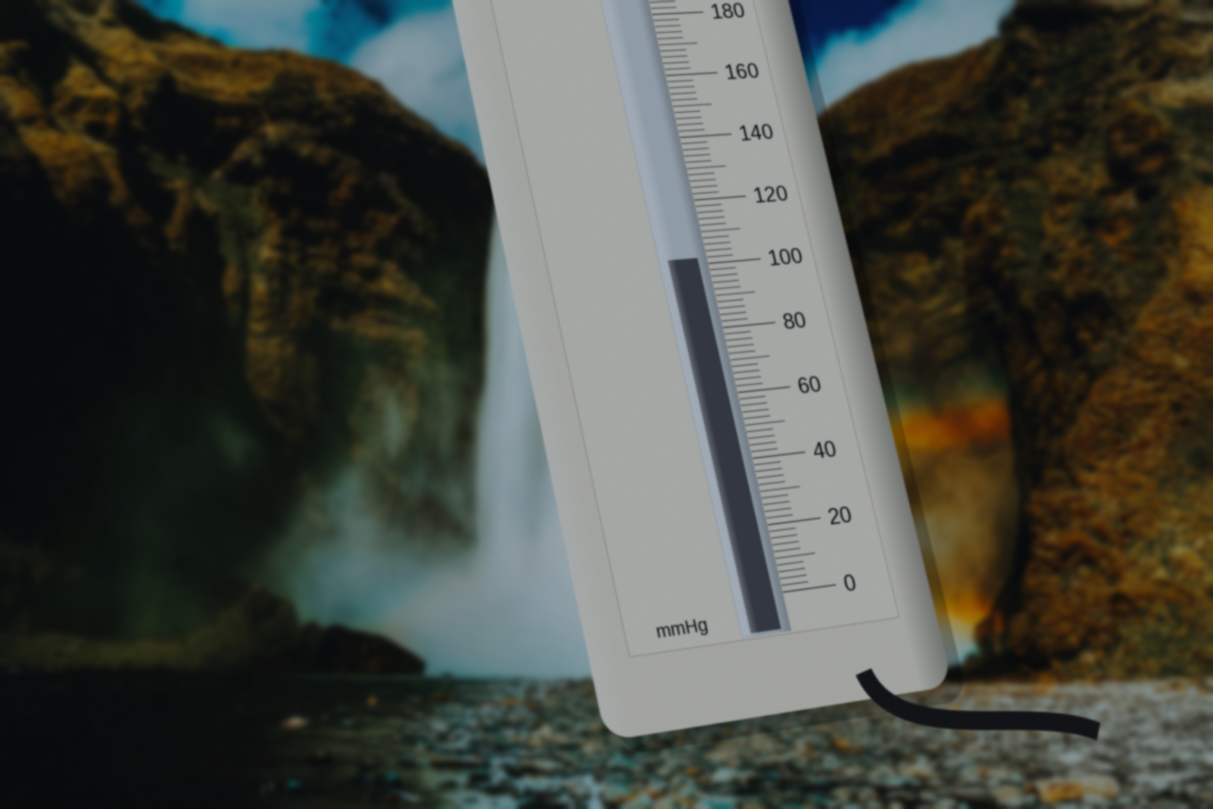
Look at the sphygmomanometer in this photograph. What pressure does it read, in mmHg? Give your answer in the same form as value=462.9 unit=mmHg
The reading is value=102 unit=mmHg
